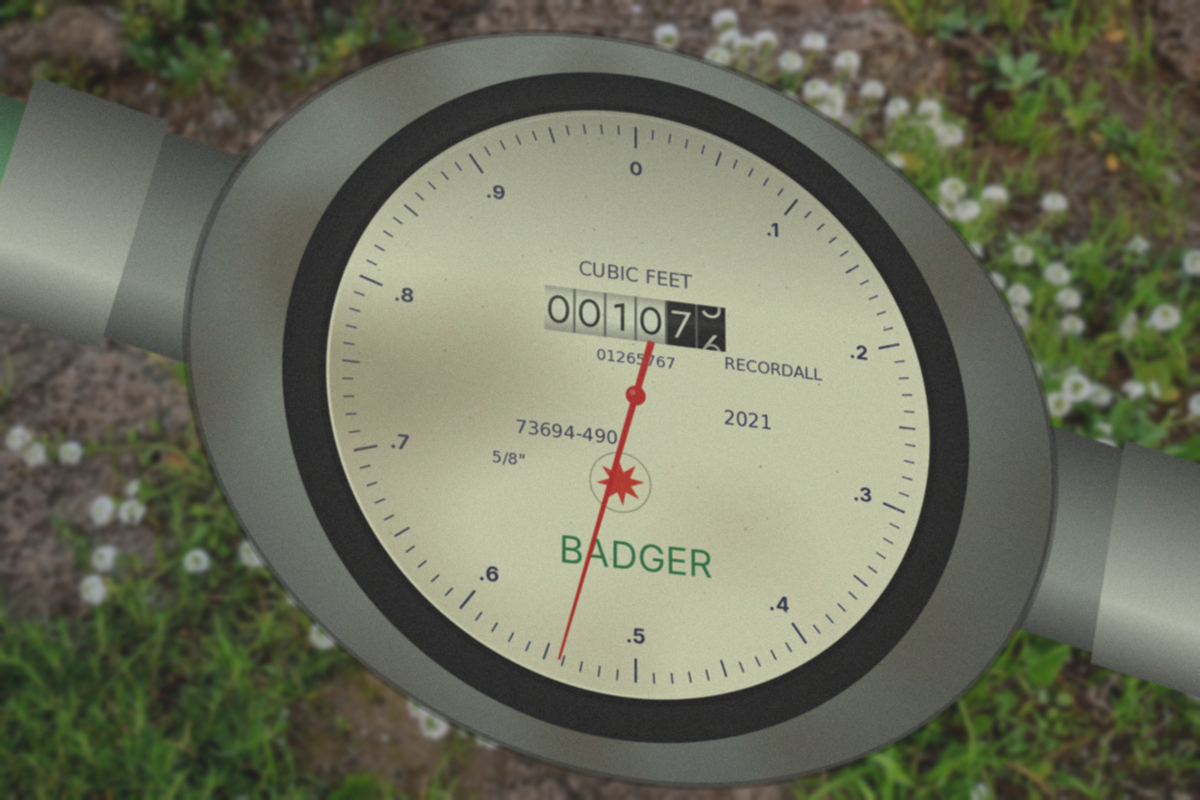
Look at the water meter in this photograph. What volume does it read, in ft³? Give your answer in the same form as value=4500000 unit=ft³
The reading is value=1075.54 unit=ft³
